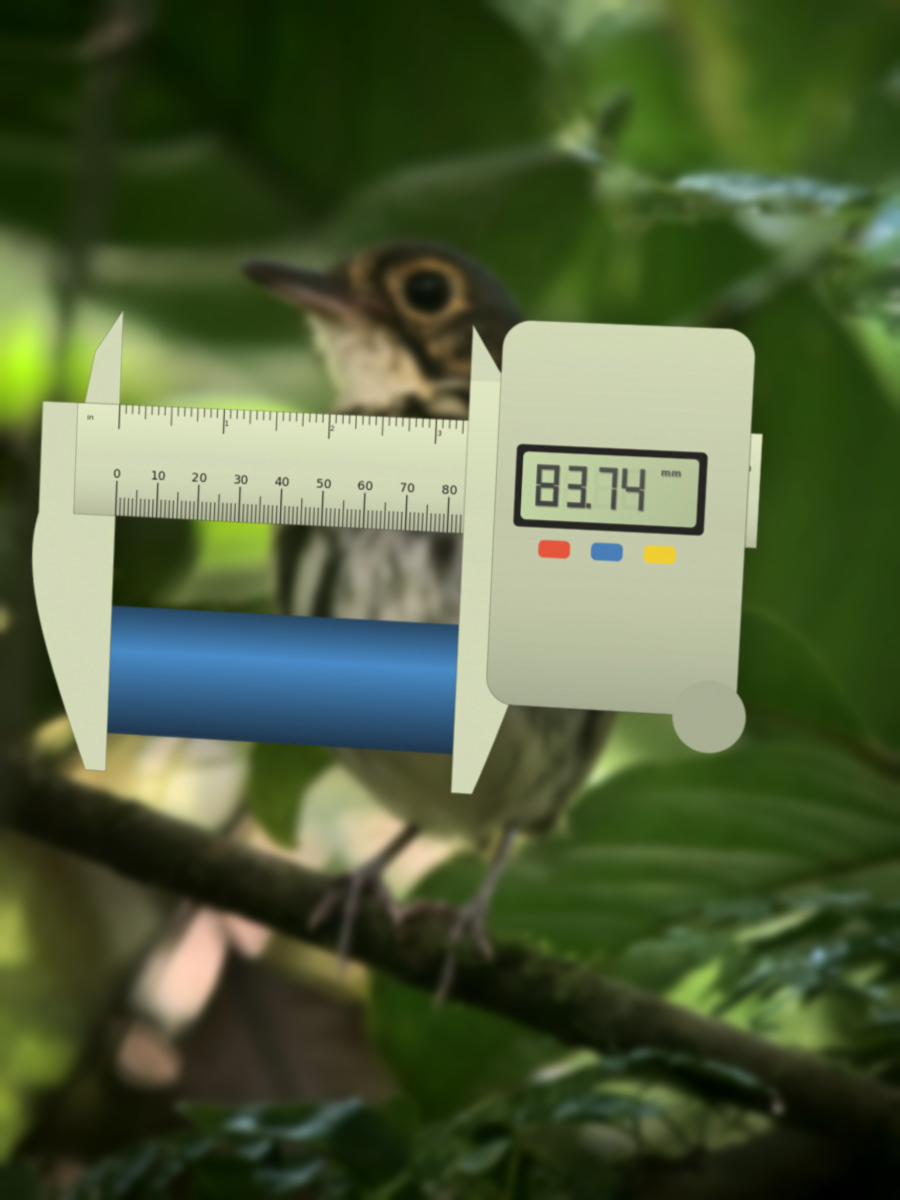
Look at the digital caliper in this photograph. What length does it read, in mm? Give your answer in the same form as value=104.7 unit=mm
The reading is value=83.74 unit=mm
